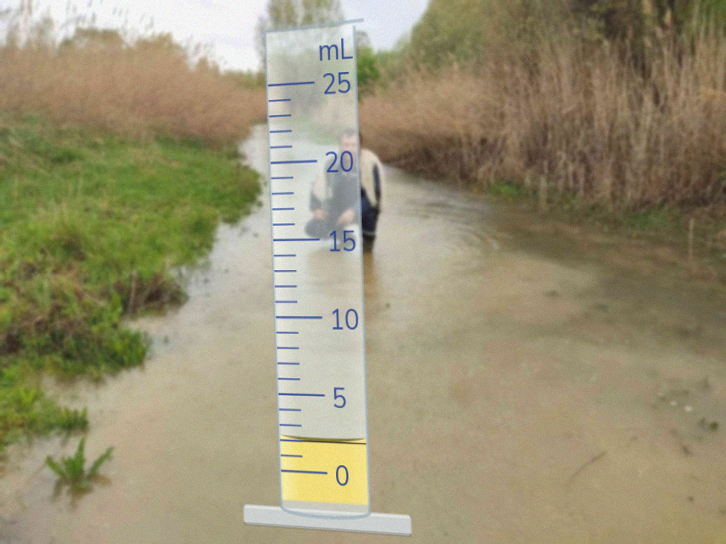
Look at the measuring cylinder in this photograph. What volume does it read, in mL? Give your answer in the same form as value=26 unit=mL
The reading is value=2 unit=mL
